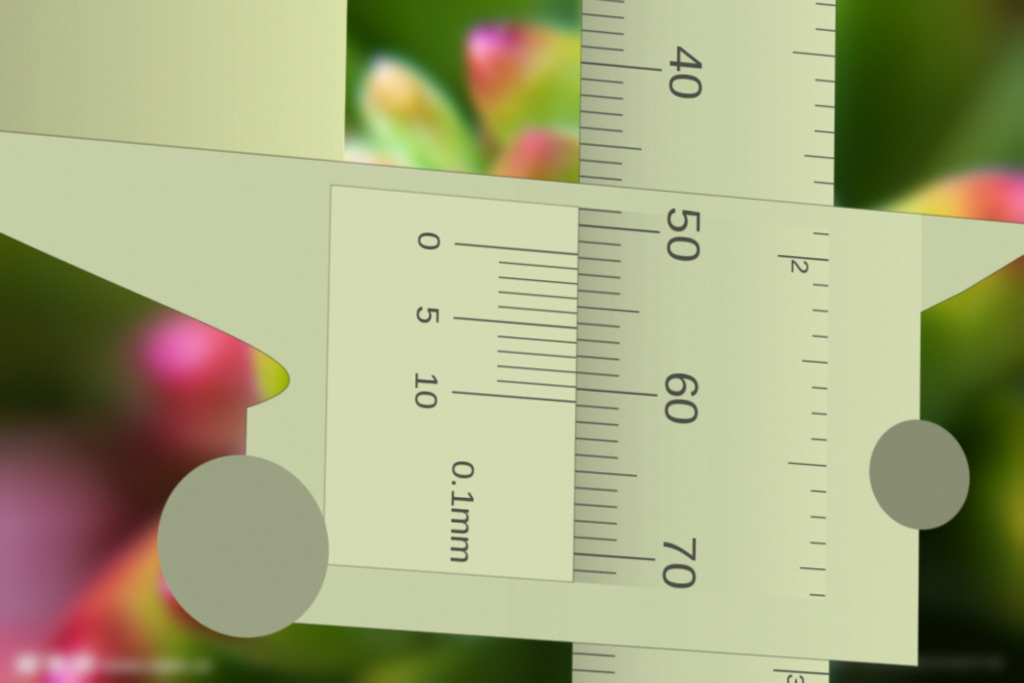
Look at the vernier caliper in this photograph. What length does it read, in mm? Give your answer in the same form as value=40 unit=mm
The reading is value=51.8 unit=mm
